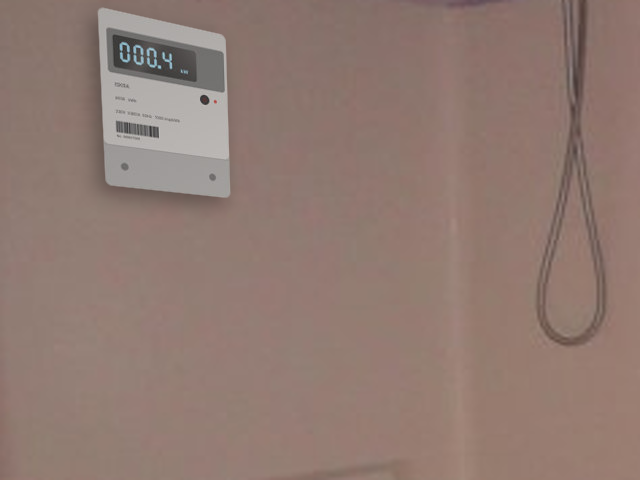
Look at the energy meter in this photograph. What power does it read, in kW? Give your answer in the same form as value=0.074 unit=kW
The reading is value=0.4 unit=kW
